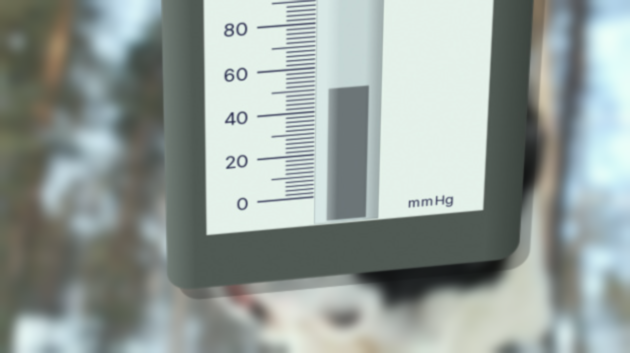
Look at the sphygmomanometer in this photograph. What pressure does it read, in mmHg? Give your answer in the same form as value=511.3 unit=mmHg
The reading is value=50 unit=mmHg
